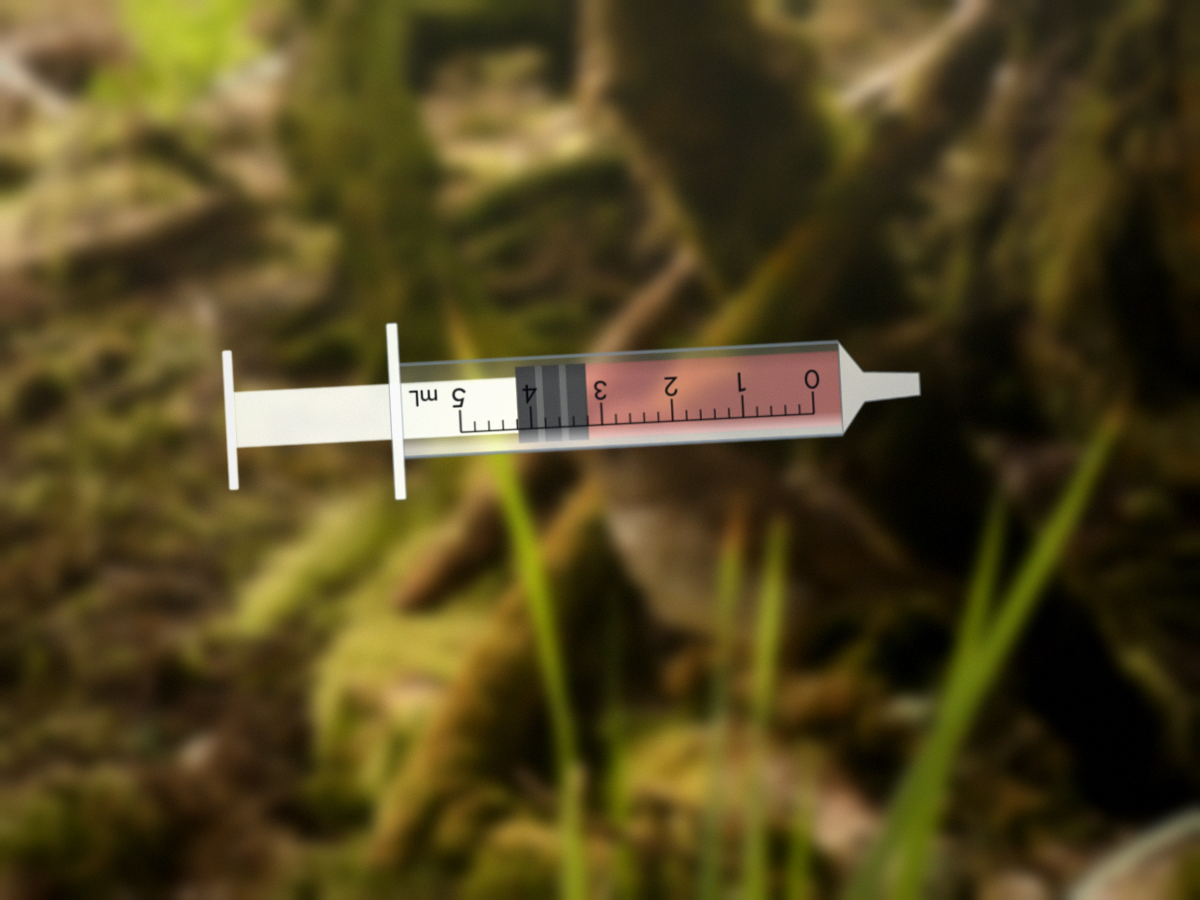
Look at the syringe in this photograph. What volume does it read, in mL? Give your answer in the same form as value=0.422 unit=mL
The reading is value=3.2 unit=mL
